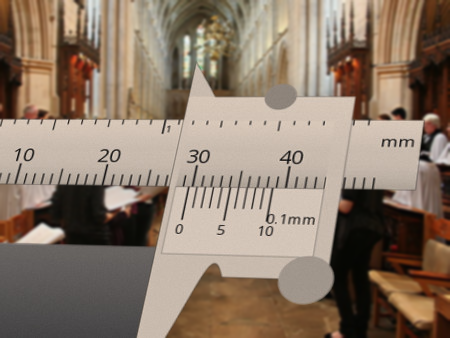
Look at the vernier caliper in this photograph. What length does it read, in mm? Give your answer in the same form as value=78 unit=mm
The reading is value=29.6 unit=mm
